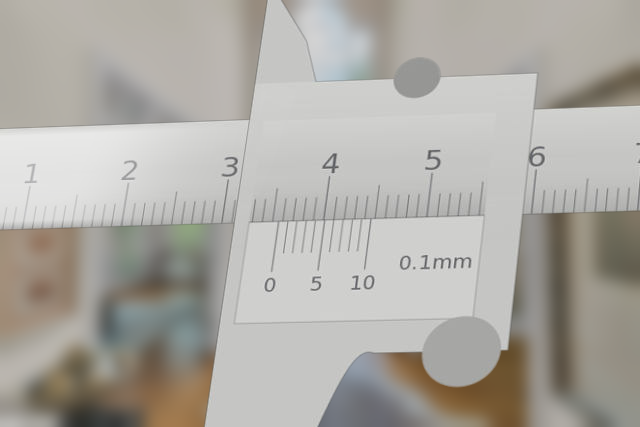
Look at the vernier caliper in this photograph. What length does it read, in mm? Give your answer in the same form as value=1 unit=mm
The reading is value=35.6 unit=mm
